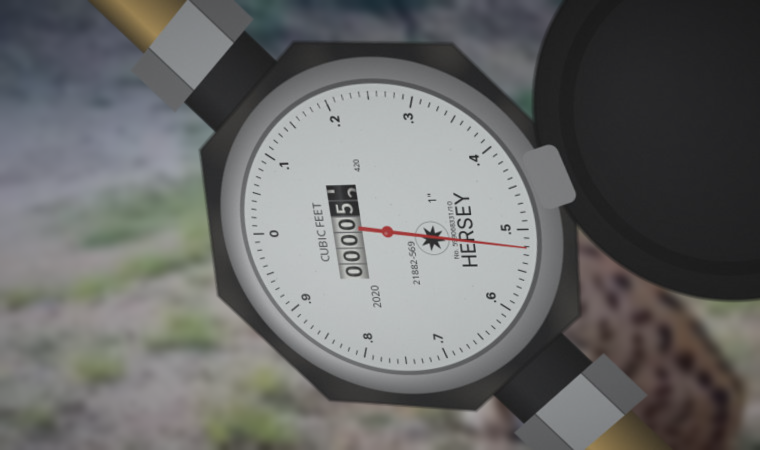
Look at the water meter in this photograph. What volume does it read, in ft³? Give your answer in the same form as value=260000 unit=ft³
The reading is value=51.52 unit=ft³
